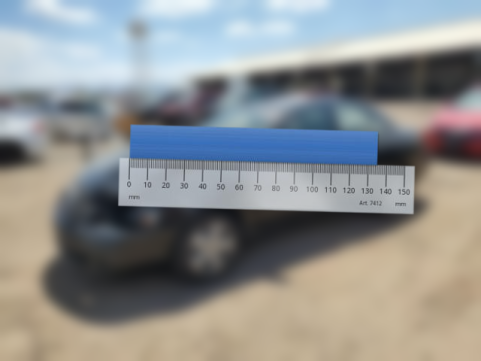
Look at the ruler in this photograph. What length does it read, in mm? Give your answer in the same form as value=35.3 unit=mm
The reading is value=135 unit=mm
